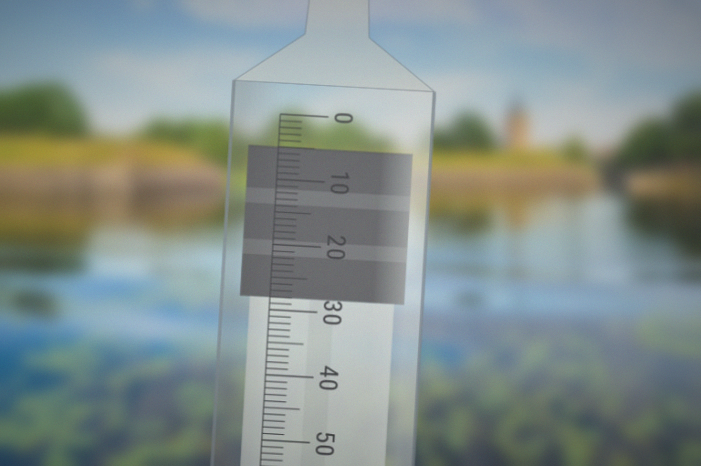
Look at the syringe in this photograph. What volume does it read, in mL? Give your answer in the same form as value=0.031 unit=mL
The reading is value=5 unit=mL
